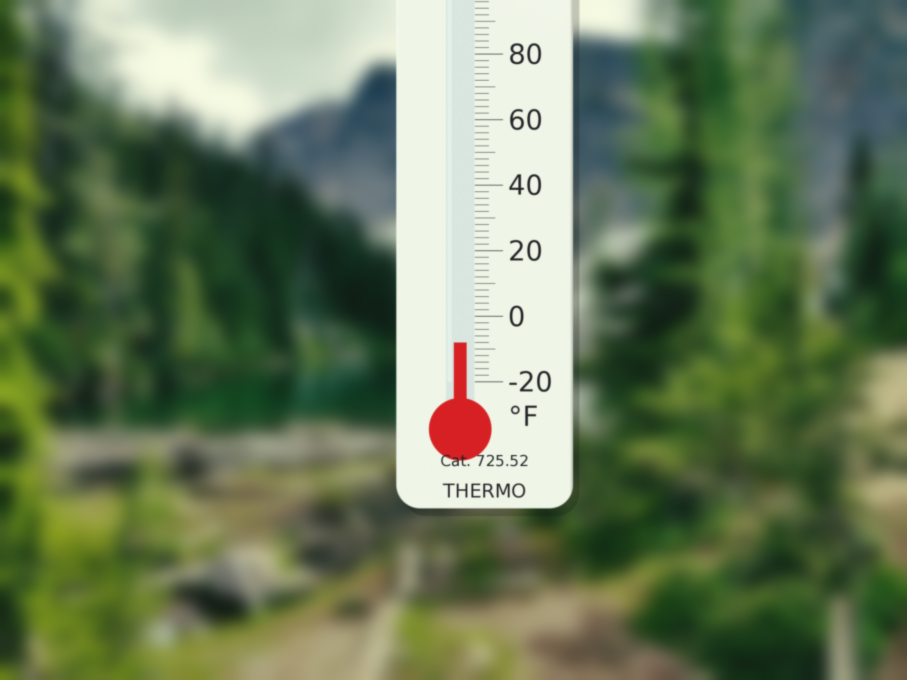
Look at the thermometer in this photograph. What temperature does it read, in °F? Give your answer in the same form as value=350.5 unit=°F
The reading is value=-8 unit=°F
